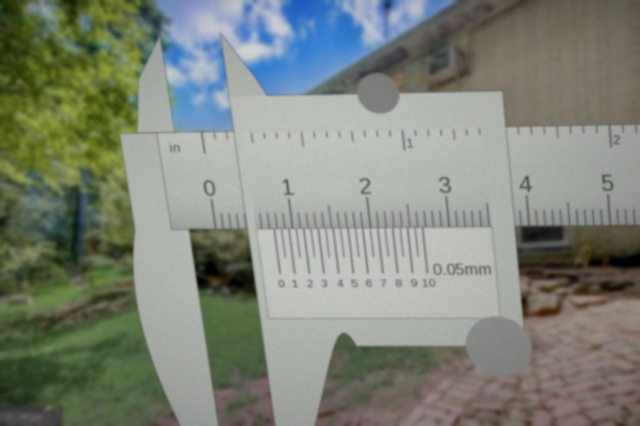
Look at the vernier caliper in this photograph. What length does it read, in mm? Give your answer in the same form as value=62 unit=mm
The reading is value=7.6 unit=mm
